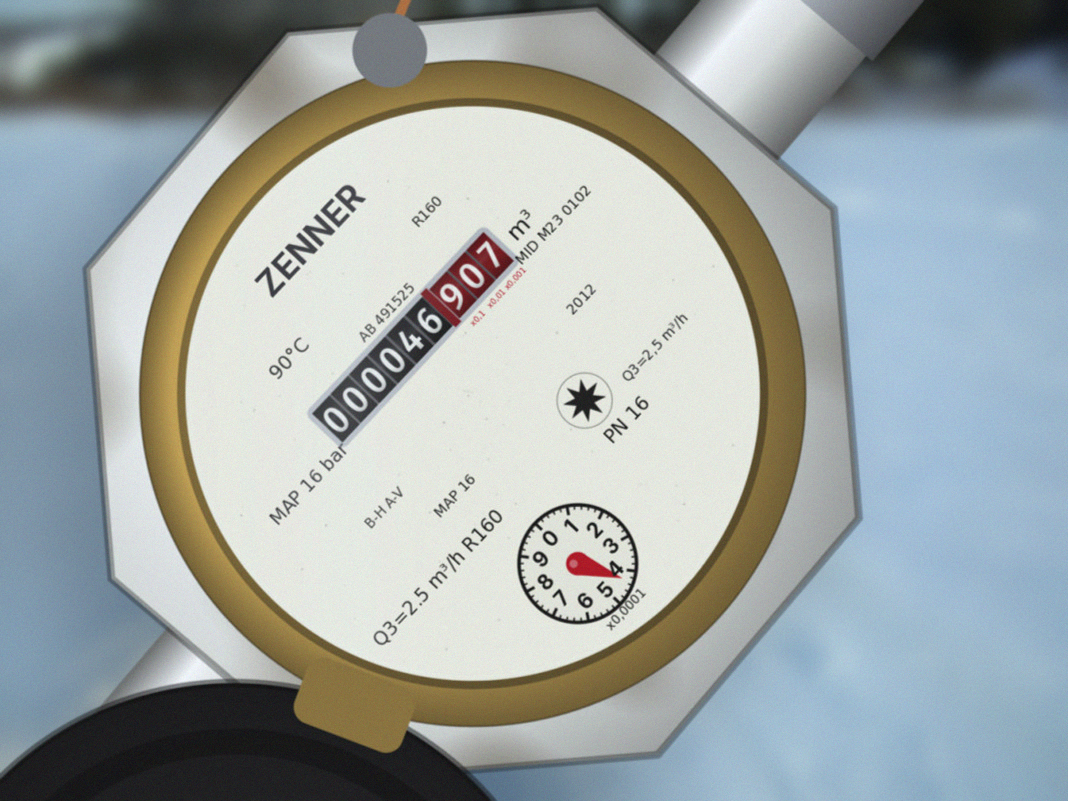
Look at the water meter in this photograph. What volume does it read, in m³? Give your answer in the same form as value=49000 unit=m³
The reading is value=46.9074 unit=m³
